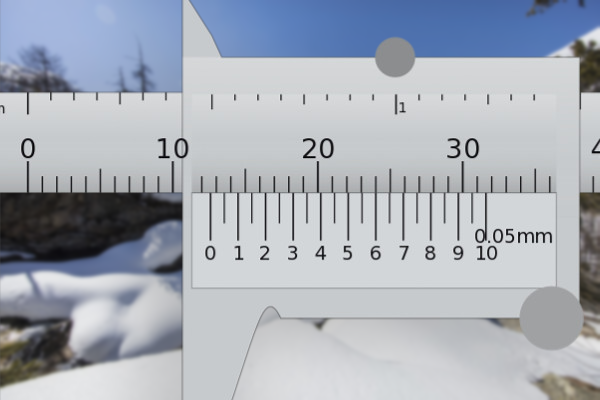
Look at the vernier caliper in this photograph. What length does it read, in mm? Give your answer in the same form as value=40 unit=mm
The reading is value=12.6 unit=mm
